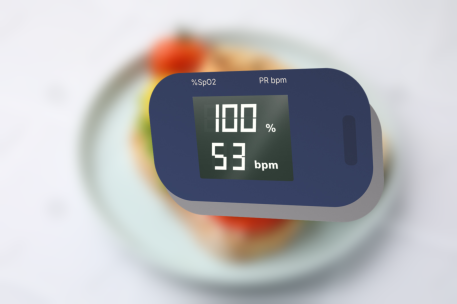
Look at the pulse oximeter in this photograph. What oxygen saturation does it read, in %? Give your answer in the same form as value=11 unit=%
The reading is value=100 unit=%
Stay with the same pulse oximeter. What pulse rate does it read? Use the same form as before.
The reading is value=53 unit=bpm
